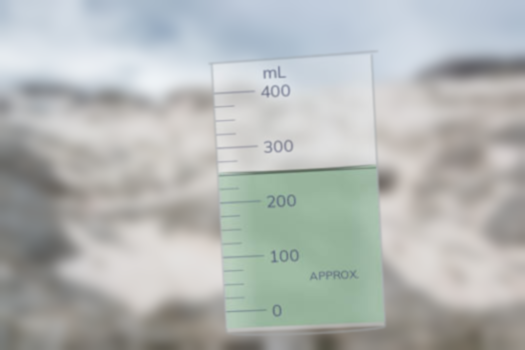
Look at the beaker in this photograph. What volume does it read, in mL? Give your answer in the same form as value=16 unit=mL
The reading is value=250 unit=mL
